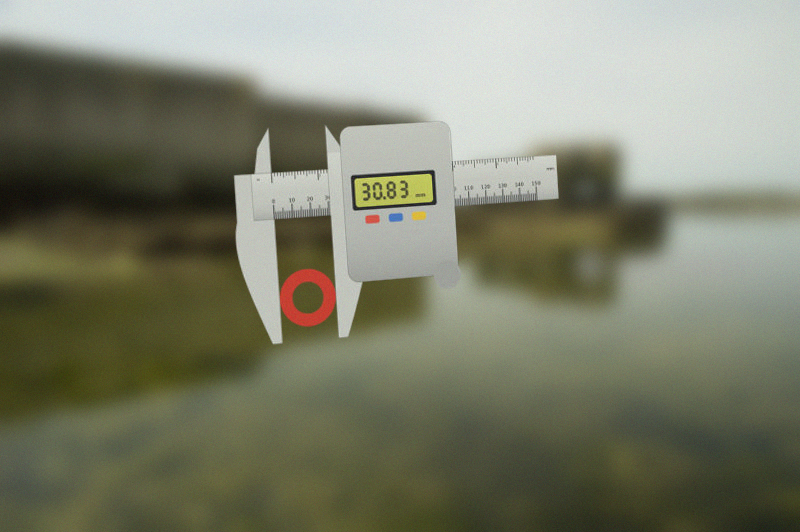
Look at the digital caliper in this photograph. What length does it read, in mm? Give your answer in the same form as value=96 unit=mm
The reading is value=30.83 unit=mm
